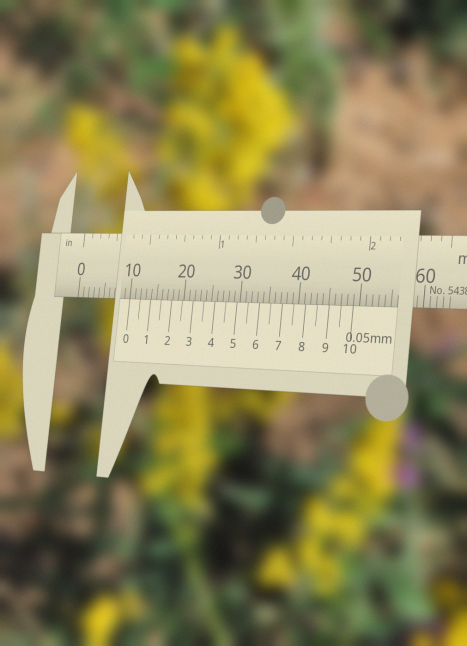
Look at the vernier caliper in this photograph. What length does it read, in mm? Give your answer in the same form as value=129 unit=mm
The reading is value=10.0 unit=mm
